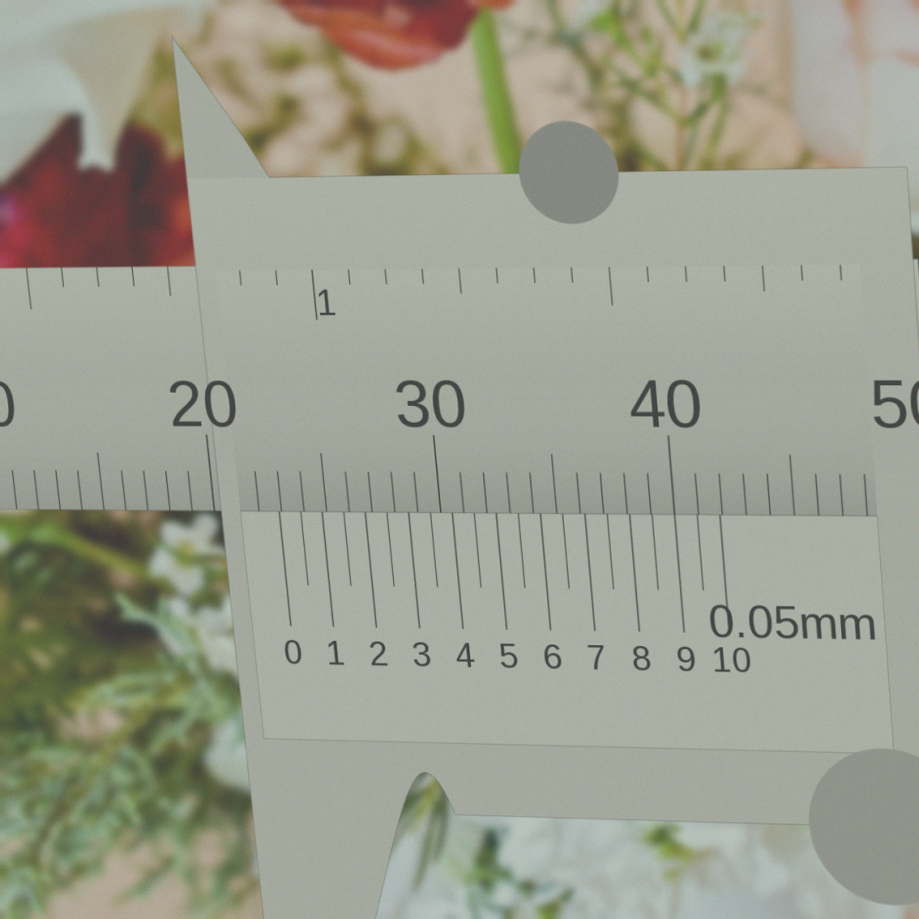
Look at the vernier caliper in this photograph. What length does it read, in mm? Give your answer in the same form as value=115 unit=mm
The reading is value=22.90 unit=mm
